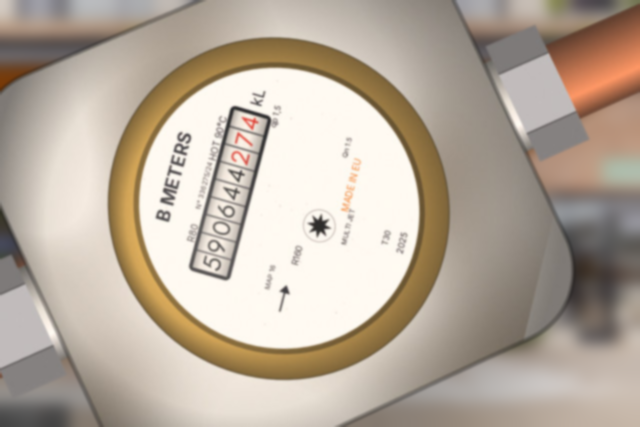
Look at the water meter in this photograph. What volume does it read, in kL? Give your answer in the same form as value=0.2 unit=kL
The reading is value=590644.274 unit=kL
